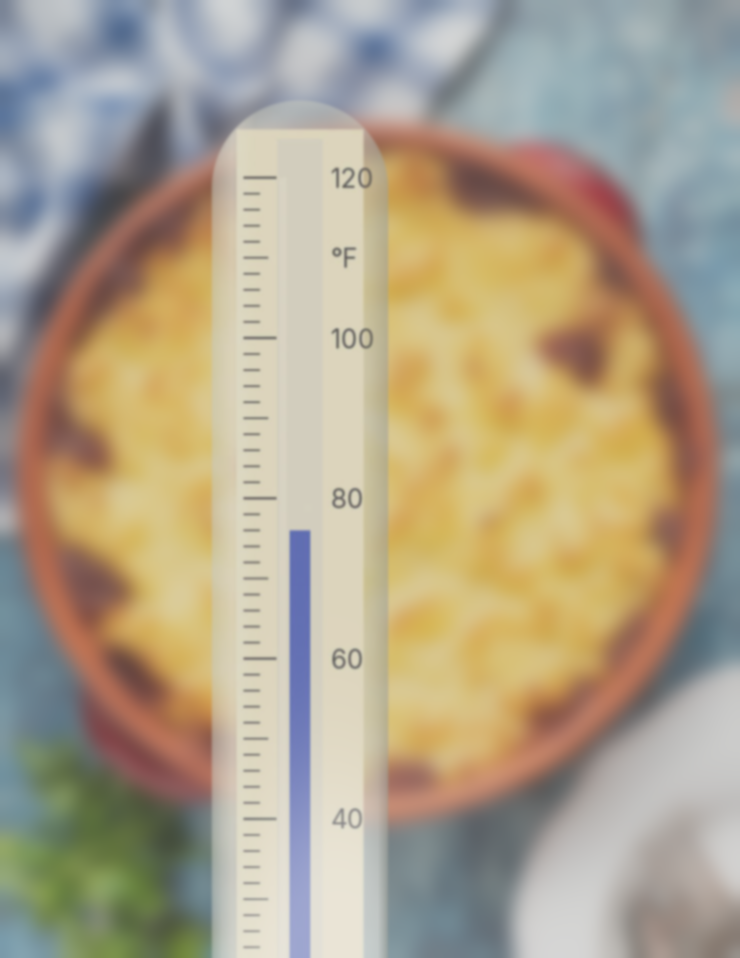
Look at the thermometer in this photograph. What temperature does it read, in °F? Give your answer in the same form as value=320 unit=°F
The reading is value=76 unit=°F
